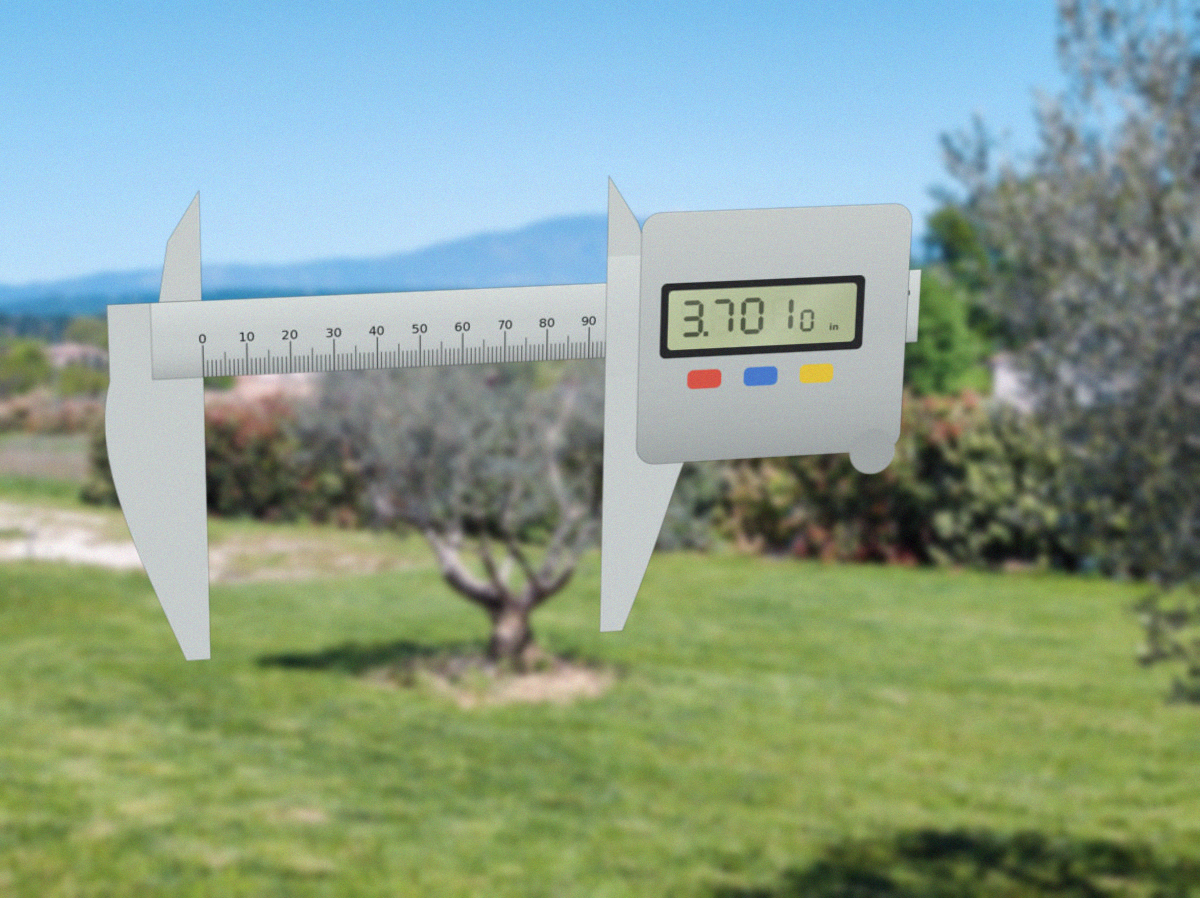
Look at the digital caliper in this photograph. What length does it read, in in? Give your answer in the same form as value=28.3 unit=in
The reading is value=3.7010 unit=in
